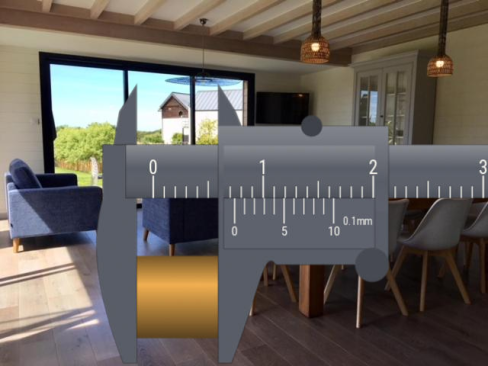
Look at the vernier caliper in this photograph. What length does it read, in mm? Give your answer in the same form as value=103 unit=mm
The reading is value=7.4 unit=mm
